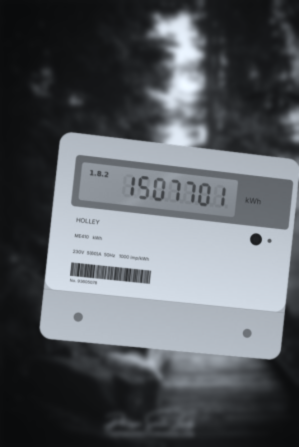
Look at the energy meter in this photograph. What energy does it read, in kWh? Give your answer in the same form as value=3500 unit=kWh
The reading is value=1507701 unit=kWh
